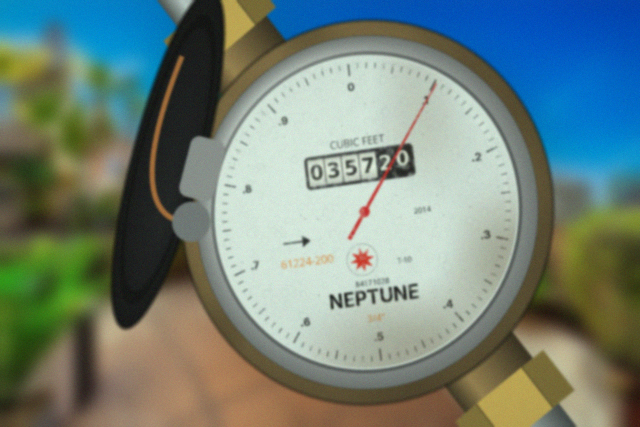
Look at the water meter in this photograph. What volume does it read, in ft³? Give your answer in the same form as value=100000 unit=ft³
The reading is value=35720.10 unit=ft³
